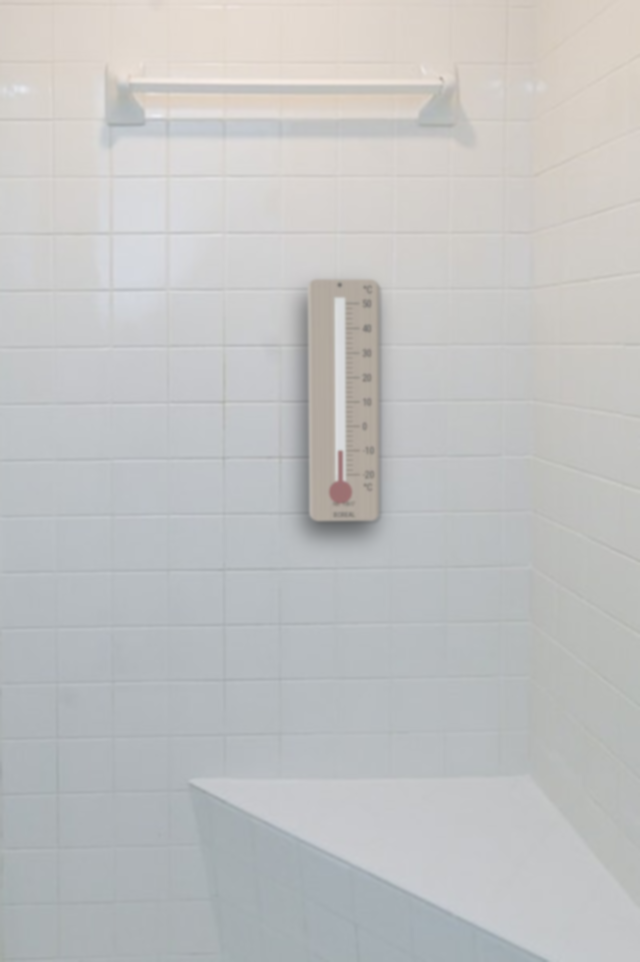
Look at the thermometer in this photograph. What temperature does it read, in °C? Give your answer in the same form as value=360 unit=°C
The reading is value=-10 unit=°C
